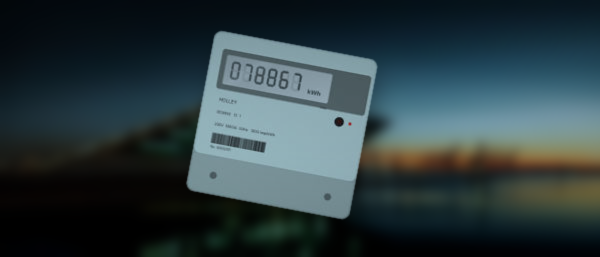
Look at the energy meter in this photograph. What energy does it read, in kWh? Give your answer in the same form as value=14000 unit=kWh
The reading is value=78867 unit=kWh
